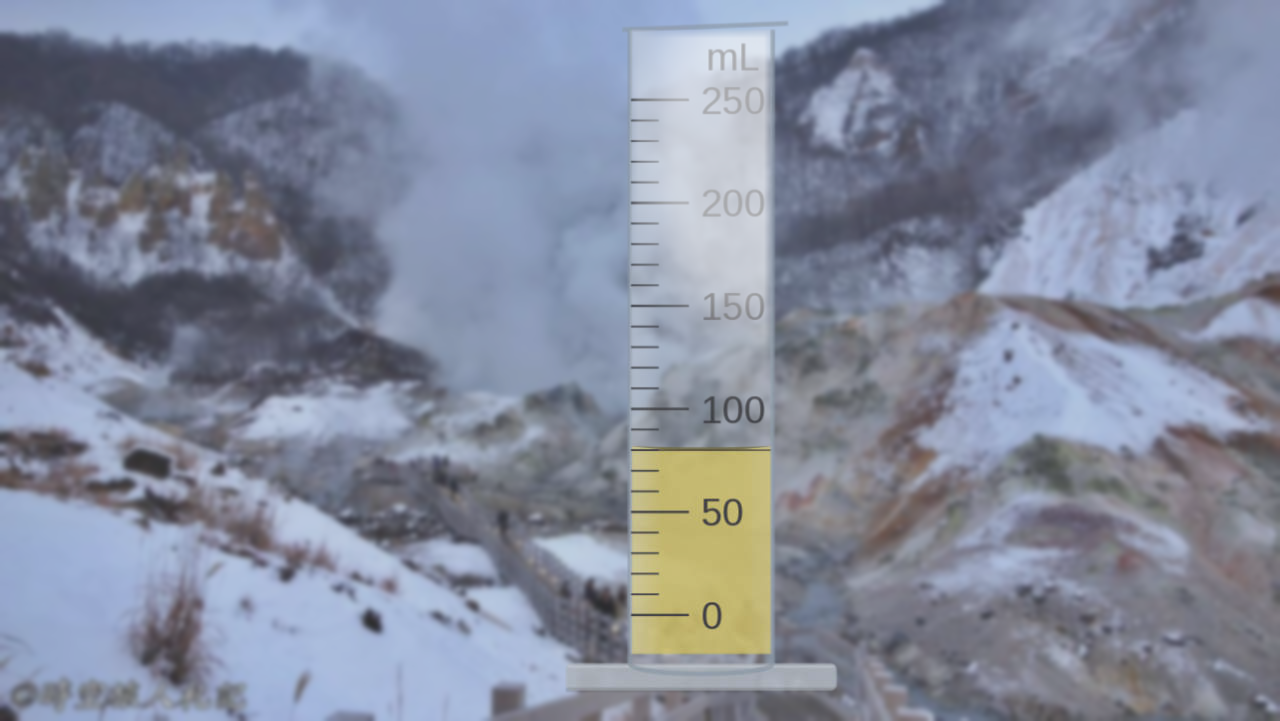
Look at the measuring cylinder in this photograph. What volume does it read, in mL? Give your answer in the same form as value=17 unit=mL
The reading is value=80 unit=mL
